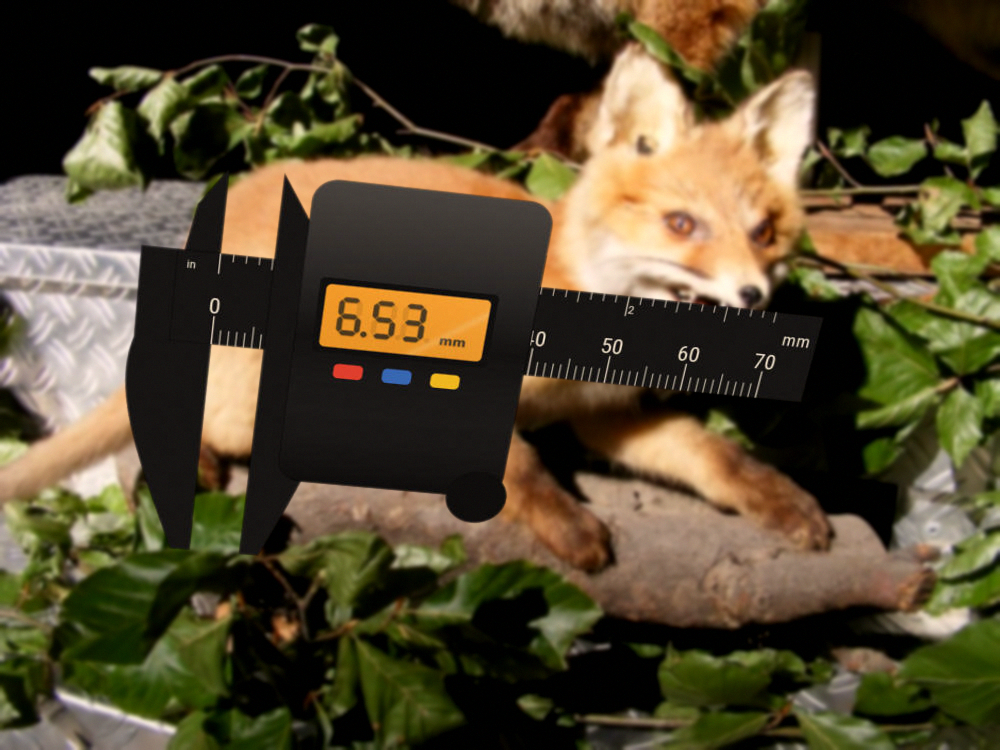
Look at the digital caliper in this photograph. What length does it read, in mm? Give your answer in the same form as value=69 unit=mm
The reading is value=6.53 unit=mm
